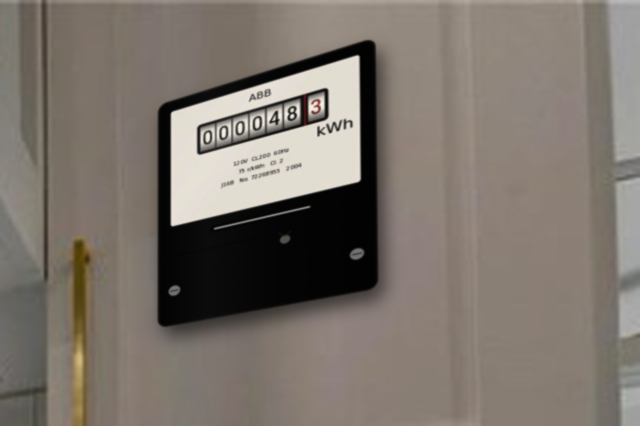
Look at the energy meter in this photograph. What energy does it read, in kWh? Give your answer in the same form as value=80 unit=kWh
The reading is value=48.3 unit=kWh
